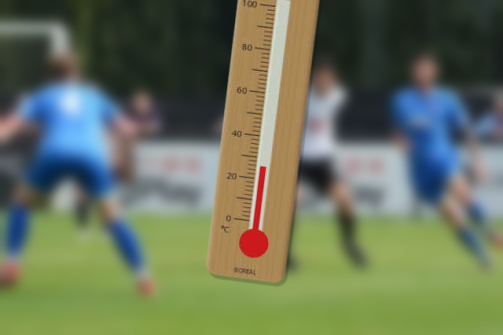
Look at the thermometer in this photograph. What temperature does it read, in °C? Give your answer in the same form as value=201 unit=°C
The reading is value=26 unit=°C
